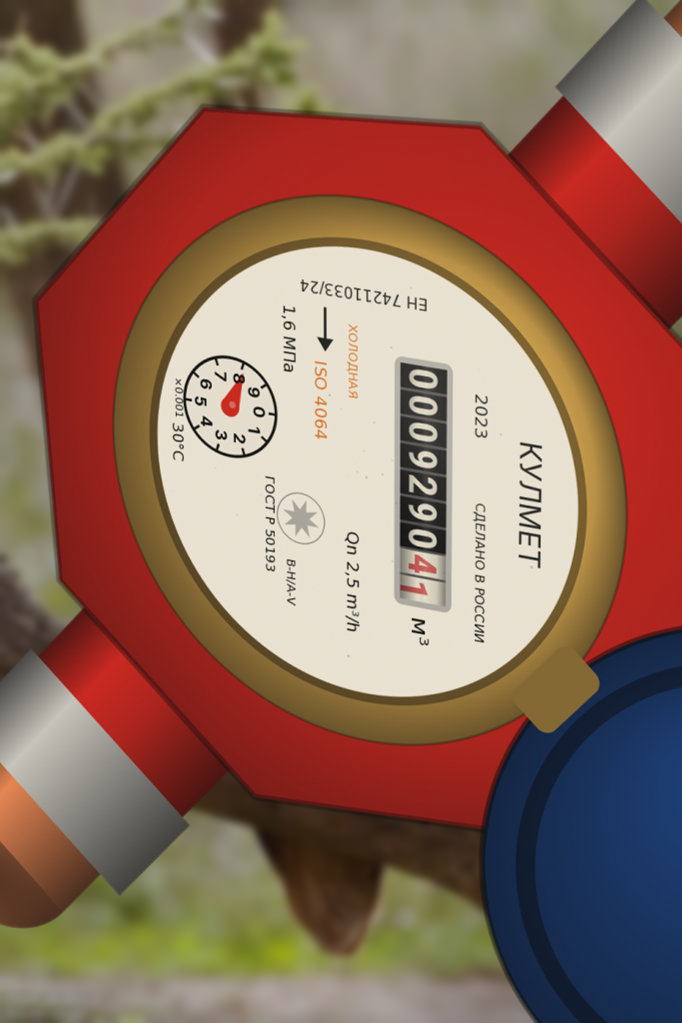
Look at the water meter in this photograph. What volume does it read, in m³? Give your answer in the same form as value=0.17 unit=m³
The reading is value=9290.408 unit=m³
